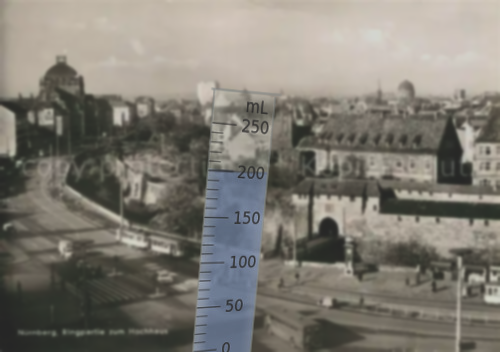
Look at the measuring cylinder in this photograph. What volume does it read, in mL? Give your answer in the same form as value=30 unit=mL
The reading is value=200 unit=mL
